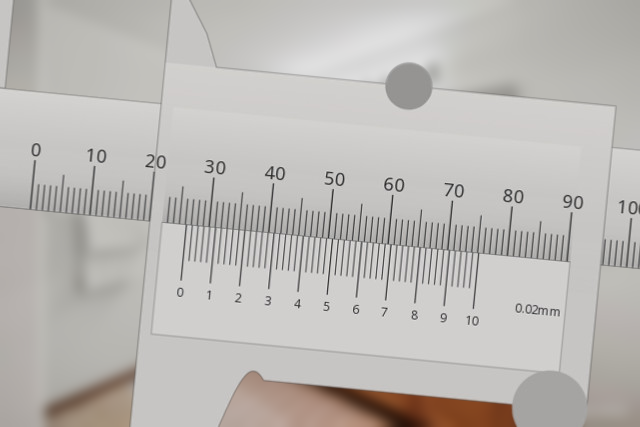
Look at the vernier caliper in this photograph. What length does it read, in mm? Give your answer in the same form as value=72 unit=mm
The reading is value=26.2 unit=mm
